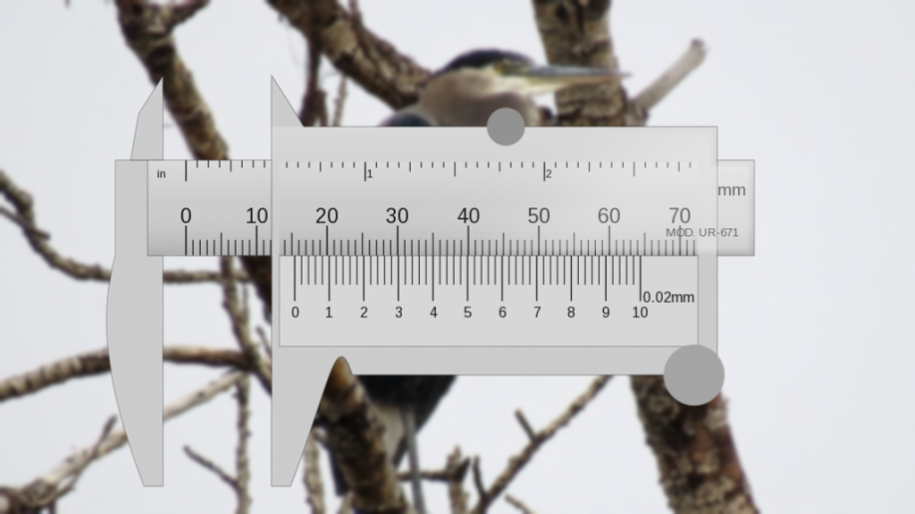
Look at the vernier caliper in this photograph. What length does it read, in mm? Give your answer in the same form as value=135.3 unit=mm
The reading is value=15.4 unit=mm
